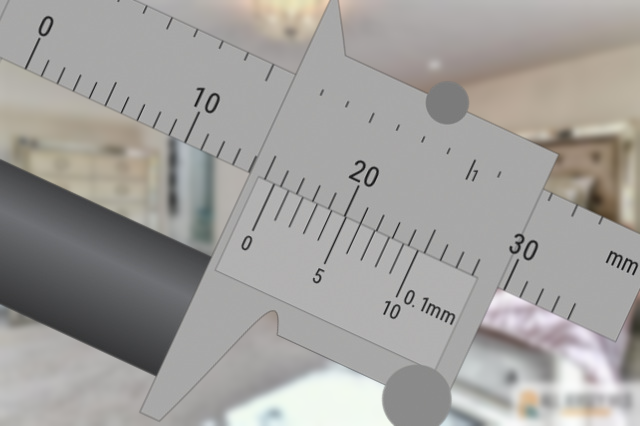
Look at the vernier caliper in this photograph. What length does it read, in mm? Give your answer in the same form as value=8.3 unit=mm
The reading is value=15.6 unit=mm
